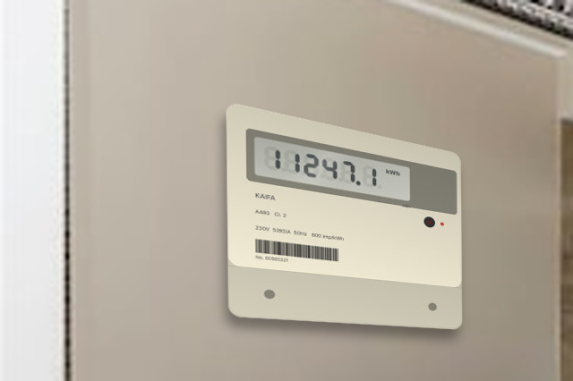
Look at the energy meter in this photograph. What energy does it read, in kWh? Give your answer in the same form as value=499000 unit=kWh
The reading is value=11247.1 unit=kWh
